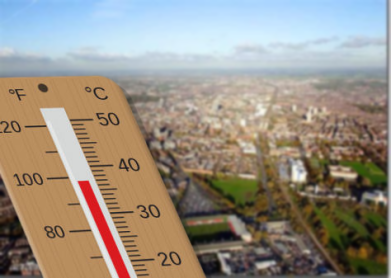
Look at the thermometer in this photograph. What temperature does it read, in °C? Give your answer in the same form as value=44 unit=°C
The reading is value=37 unit=°C
